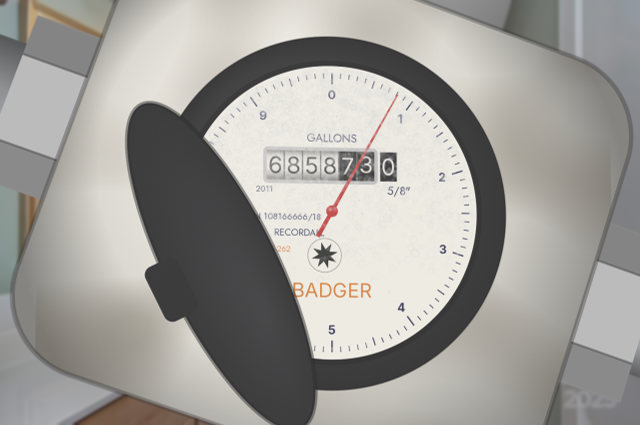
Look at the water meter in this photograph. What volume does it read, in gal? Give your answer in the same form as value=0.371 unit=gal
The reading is value=6858730.8 unit=gal
